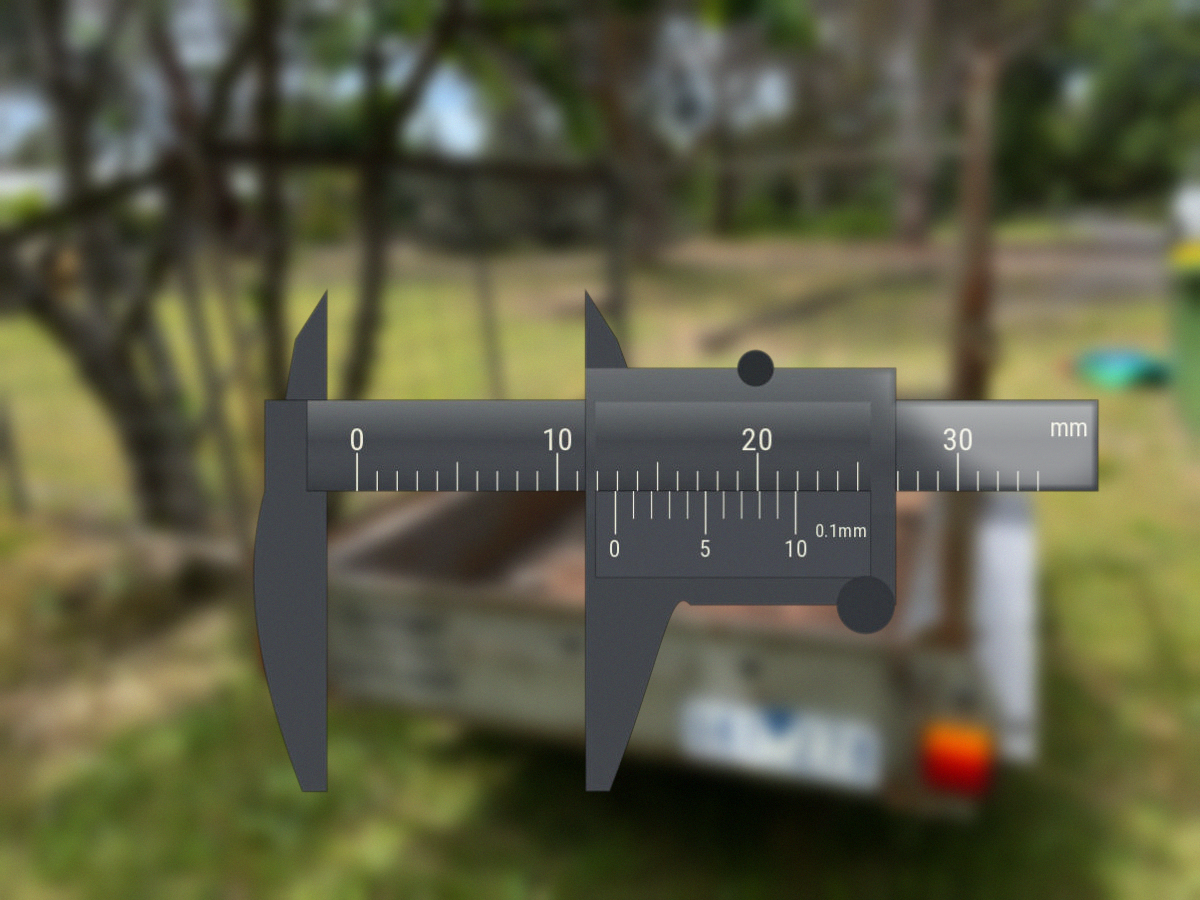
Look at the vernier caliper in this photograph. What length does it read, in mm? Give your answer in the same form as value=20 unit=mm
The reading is value=12.9 unit=mm
